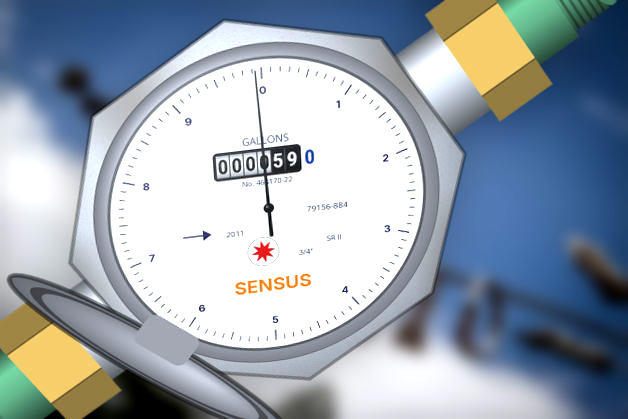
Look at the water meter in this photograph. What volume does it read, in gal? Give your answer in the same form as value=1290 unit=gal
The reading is value=589.9 unit=gal
